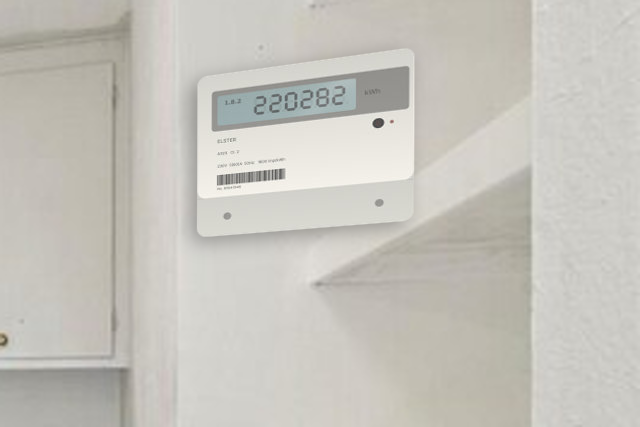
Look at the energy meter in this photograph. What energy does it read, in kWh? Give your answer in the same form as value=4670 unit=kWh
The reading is value=220282 unit=kWh
